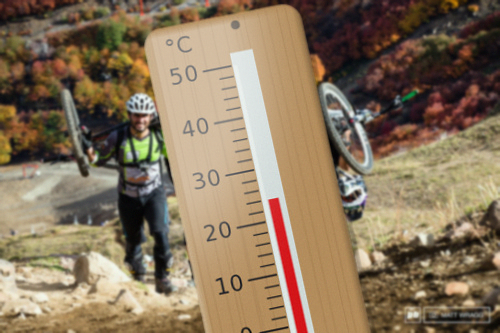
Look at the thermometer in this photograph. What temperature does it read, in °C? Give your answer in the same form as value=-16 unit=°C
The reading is value=24 unit=°C
